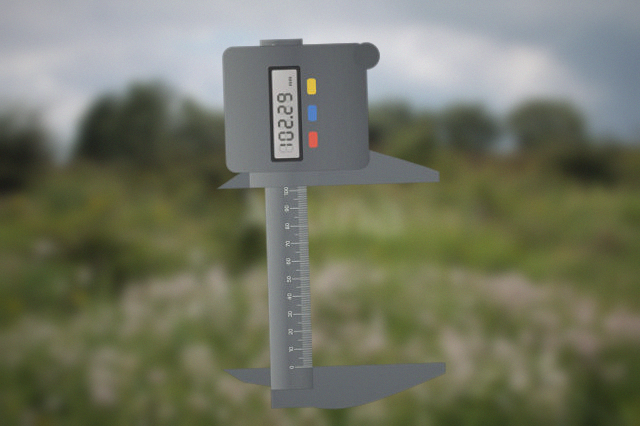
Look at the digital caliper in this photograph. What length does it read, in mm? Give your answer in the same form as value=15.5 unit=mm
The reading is value=102.29 unit=mm
